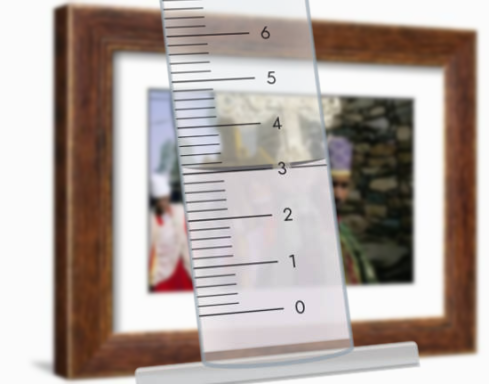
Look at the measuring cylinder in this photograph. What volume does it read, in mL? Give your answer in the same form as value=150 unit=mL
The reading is value=3 unit=mL
